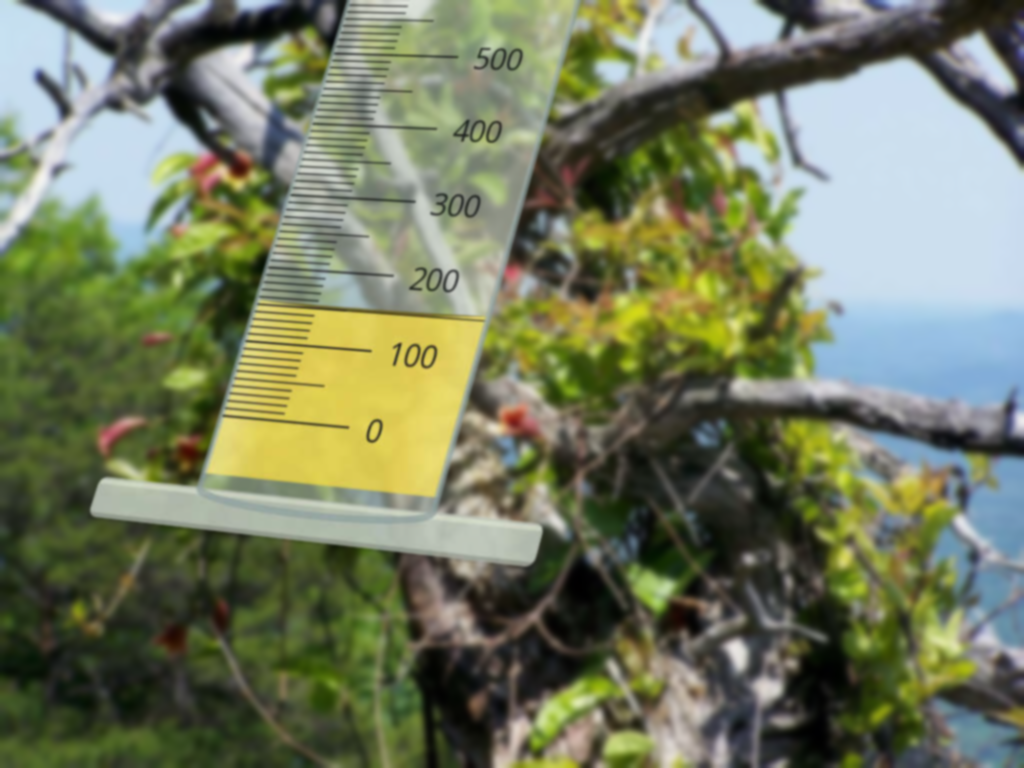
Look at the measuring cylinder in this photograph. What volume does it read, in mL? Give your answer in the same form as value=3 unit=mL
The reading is value=150 unit=mL
